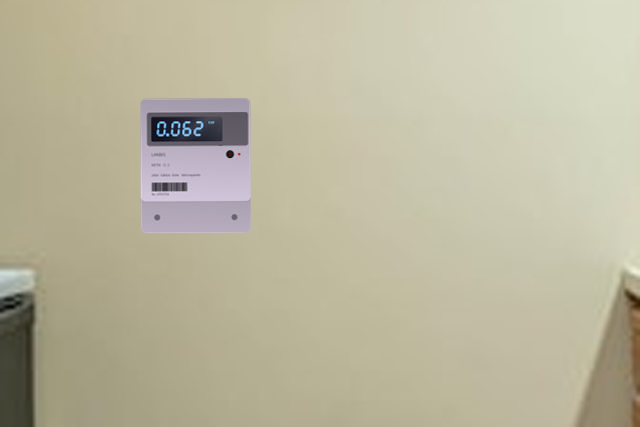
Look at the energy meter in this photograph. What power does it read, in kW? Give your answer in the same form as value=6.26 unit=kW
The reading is value=0.062 unit=kW
